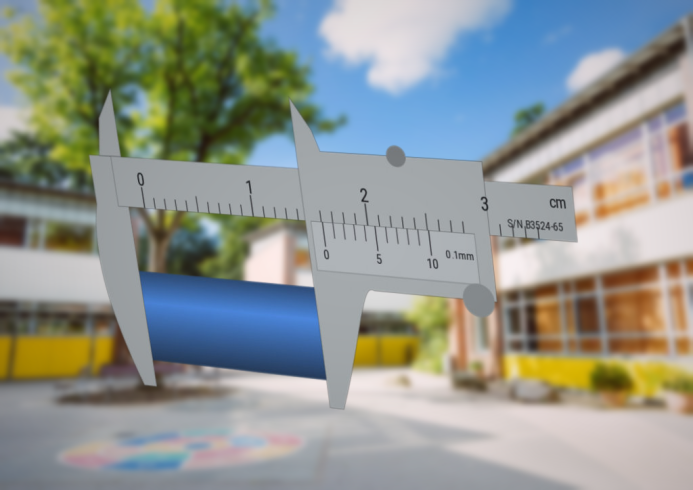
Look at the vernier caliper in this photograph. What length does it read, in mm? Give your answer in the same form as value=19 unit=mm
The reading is value=16.1 unit=mm
